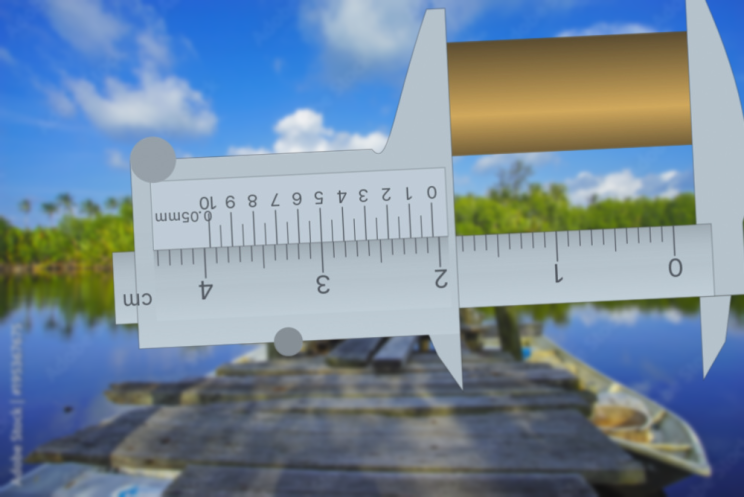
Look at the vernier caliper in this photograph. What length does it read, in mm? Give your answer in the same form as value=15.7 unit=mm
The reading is value=20.5 unit=mm
